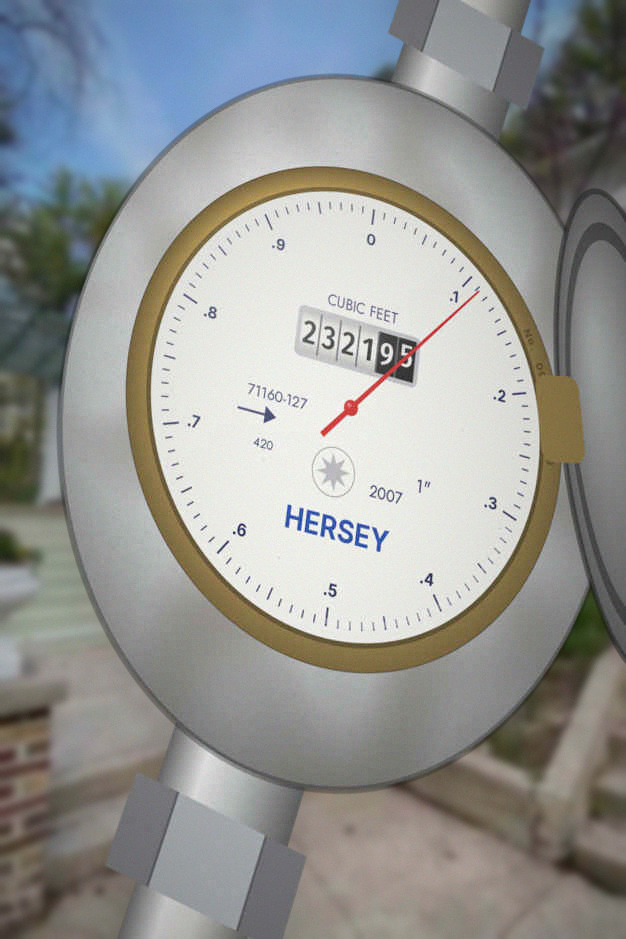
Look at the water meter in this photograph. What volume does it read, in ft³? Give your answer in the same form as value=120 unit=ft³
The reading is value=232195.11 unit=ft³
